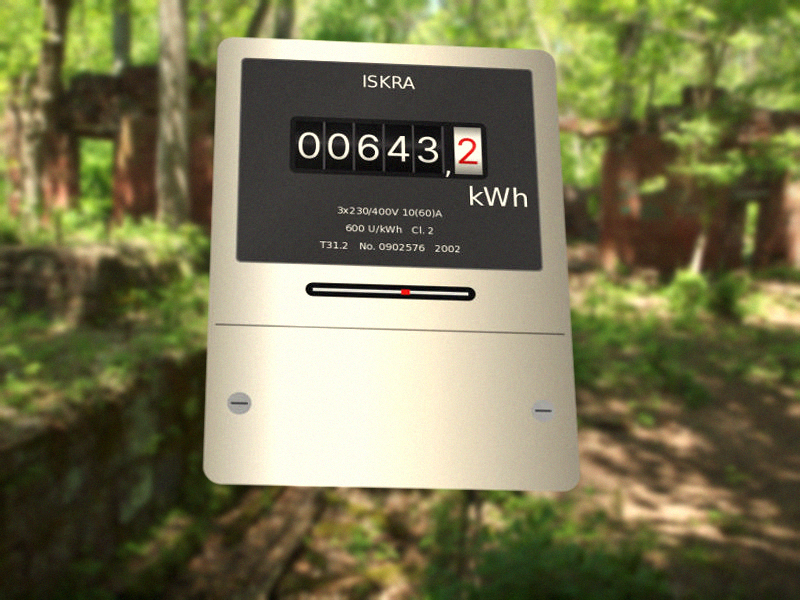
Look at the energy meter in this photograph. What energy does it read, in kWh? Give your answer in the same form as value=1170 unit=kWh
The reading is value=643.2 unit=kWh
